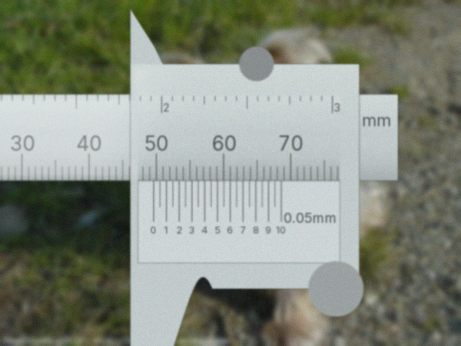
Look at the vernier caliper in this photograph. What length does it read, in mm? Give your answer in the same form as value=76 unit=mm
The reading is value=49.6 unit=mm
